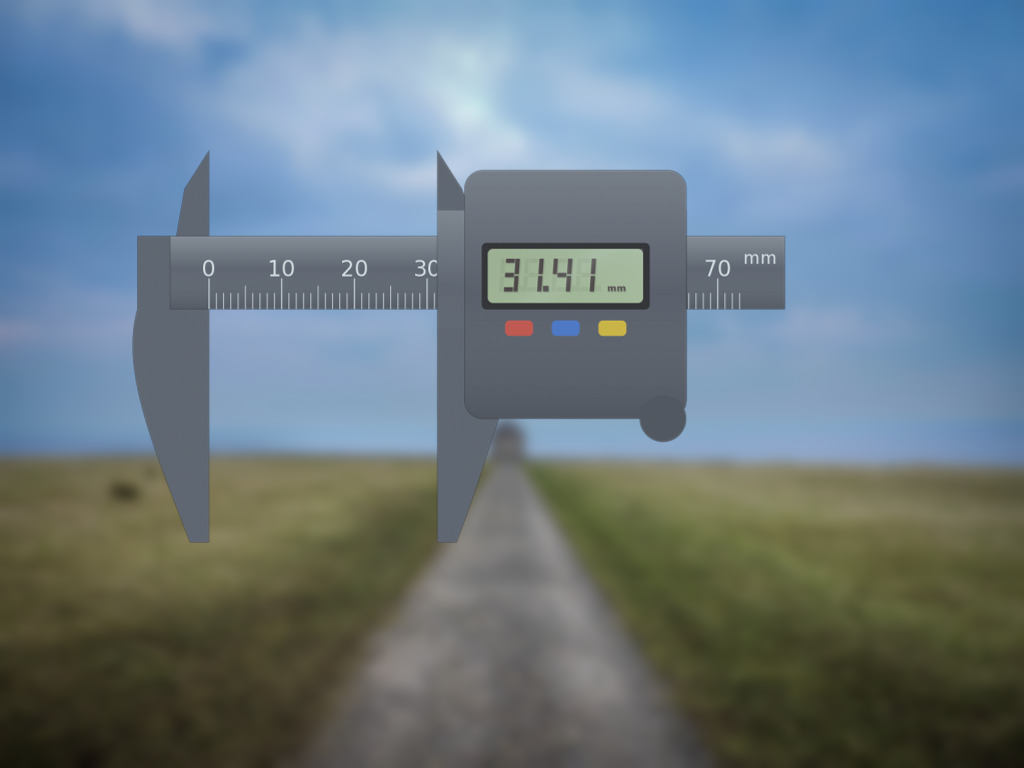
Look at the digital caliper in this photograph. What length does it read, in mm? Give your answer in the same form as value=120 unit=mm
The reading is value=31.41 unit=mm
